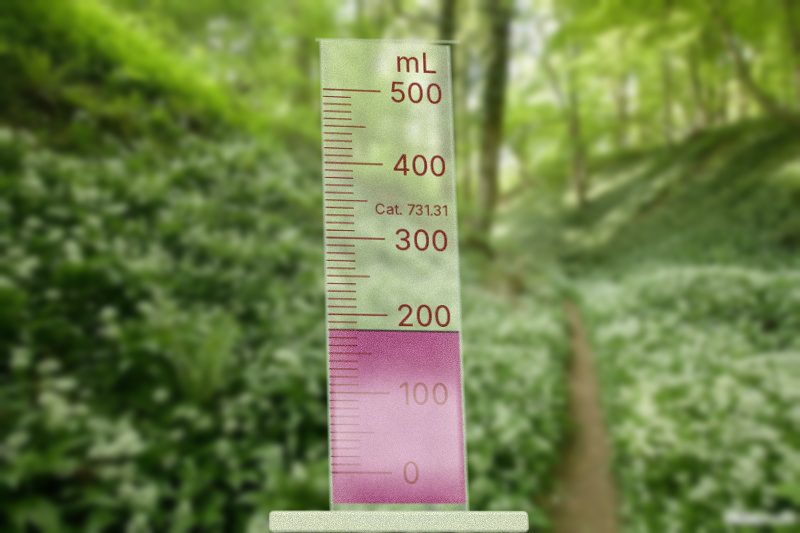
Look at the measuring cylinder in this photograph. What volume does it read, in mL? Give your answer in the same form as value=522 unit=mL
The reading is value=180 unit=mL
